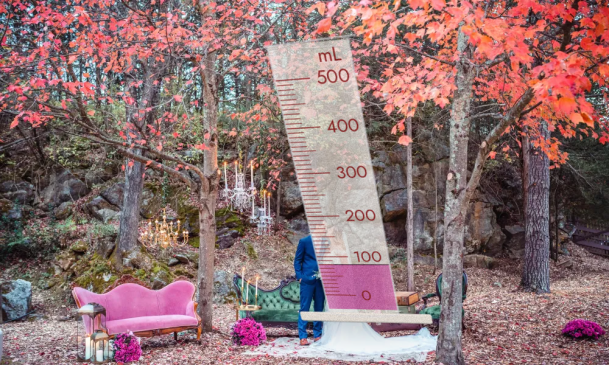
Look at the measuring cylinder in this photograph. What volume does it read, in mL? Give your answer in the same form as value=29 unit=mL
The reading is value=80 unit=mL
